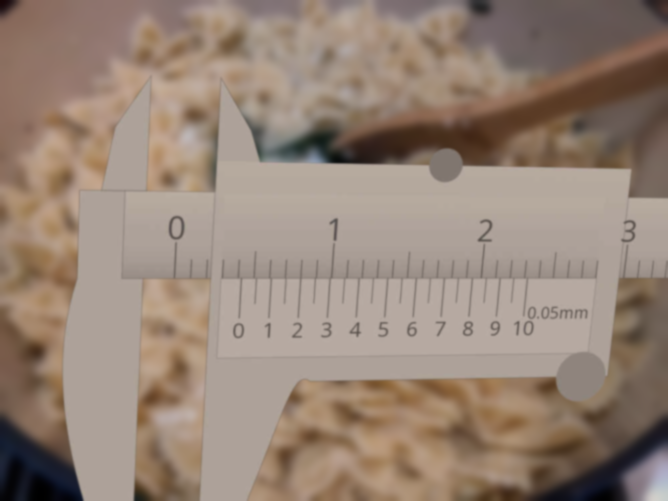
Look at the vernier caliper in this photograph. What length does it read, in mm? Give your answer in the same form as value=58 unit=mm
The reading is value=4.2 unit=mm
